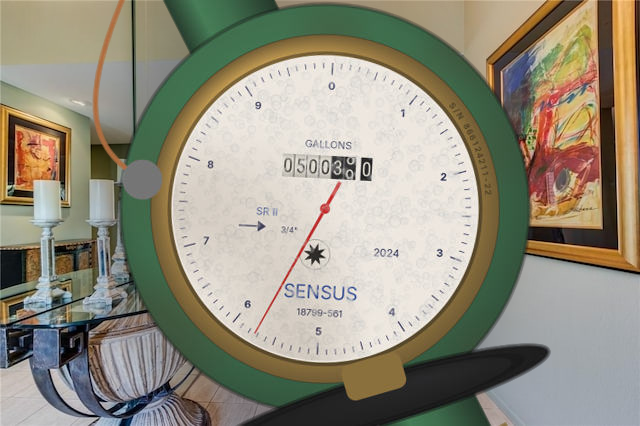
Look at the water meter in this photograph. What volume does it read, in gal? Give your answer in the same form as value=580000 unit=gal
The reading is value=500385.7 unit=gal
